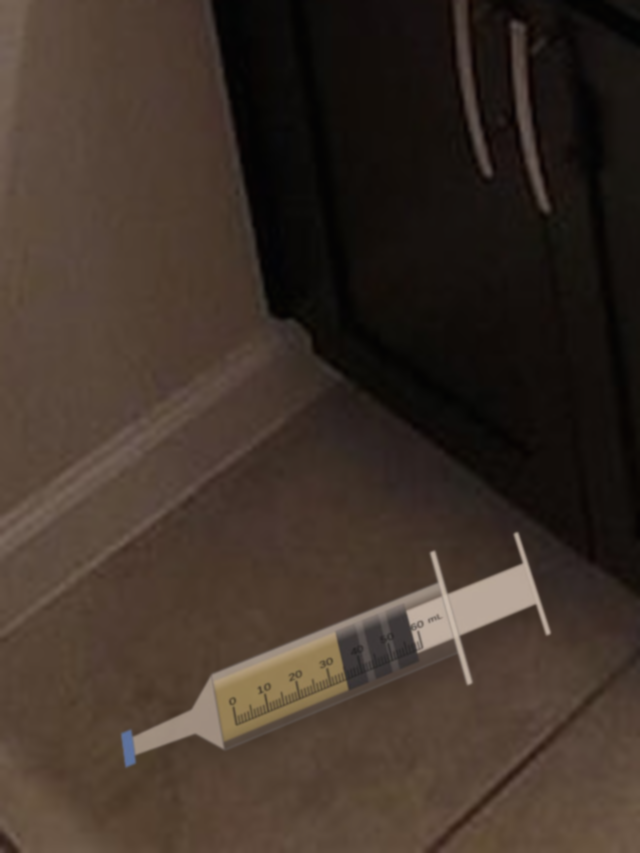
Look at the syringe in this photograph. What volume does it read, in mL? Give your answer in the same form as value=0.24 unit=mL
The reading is value=35 unit=mL
